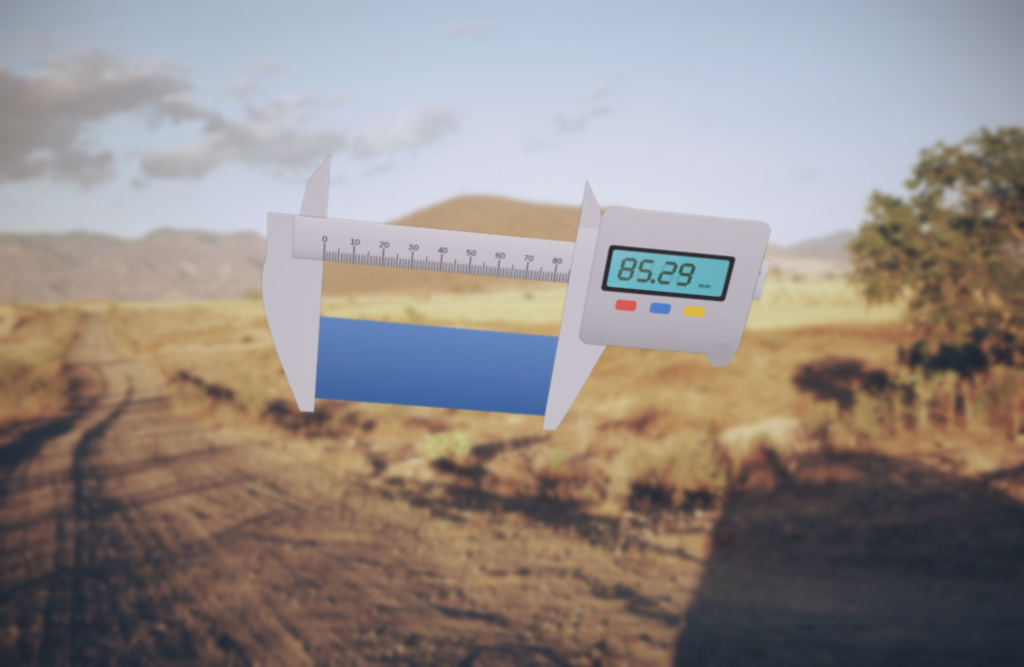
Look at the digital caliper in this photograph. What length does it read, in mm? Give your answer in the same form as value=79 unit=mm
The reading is value=85.29 unit=mm
